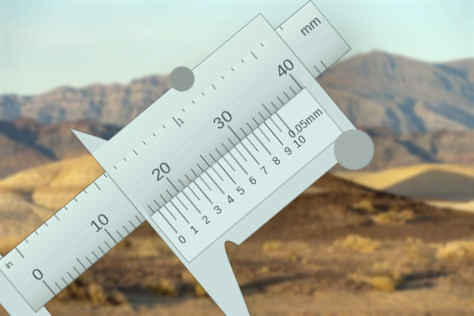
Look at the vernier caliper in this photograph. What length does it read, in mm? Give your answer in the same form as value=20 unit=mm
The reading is value=16.6 unit=mm
